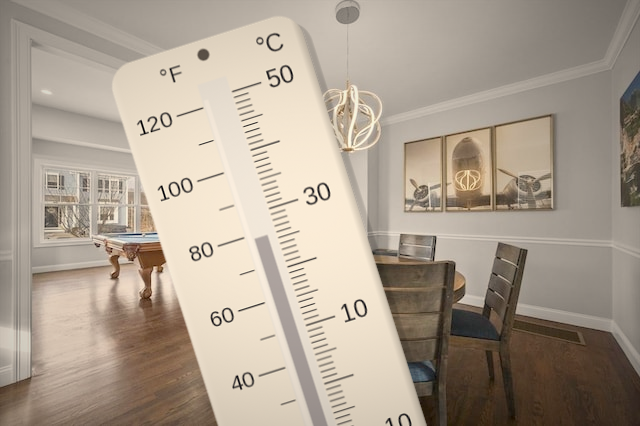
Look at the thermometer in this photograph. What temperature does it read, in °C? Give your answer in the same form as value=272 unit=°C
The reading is value=26 unit=°C
